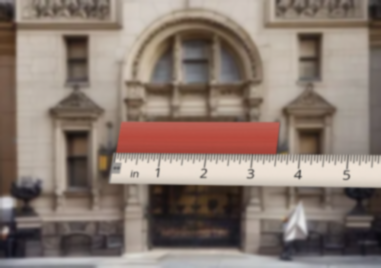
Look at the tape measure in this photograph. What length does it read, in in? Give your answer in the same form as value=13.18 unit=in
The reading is value=3.5 unit=in
